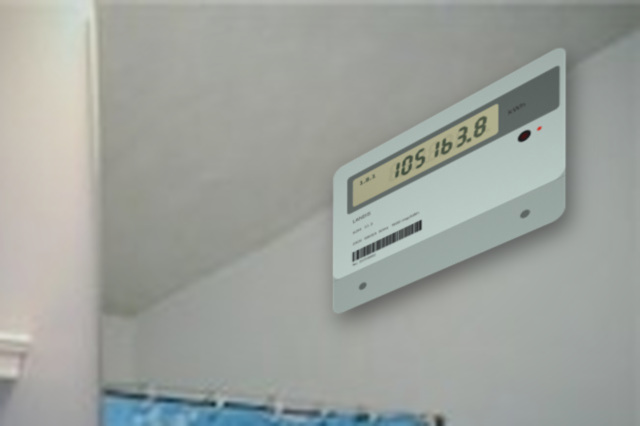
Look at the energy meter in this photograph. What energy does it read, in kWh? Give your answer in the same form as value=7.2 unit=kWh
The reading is value=105163.8 unit=kWh
